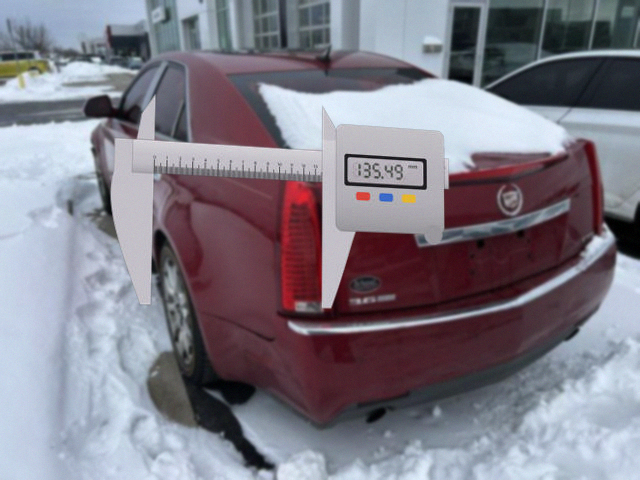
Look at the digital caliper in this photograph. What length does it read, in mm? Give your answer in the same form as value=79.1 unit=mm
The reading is value=135.49 unit=mm
